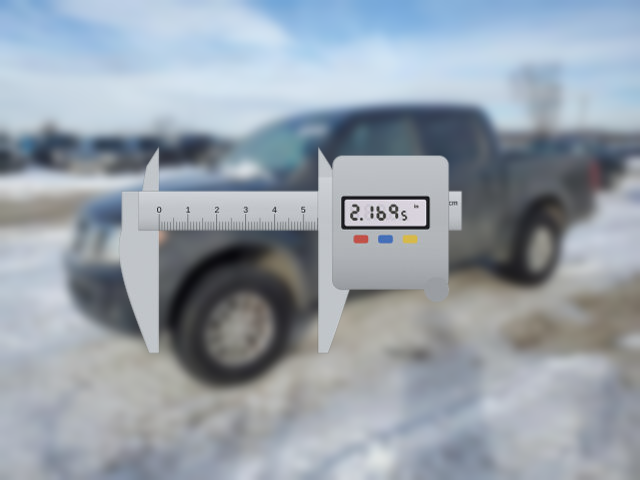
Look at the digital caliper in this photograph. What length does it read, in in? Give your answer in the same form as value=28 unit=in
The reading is value=2.1695 unit=in
